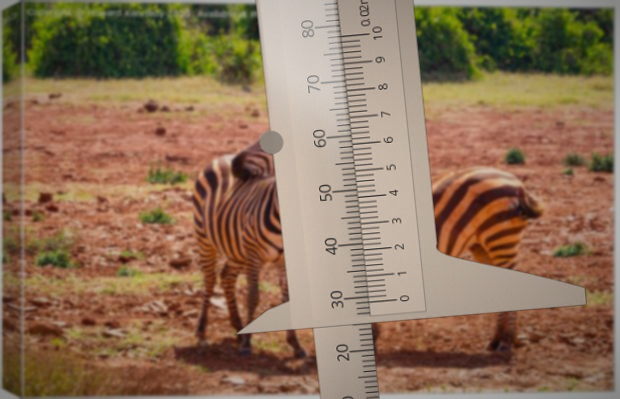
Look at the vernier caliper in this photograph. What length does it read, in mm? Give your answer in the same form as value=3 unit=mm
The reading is value=29.0 unit=mm
